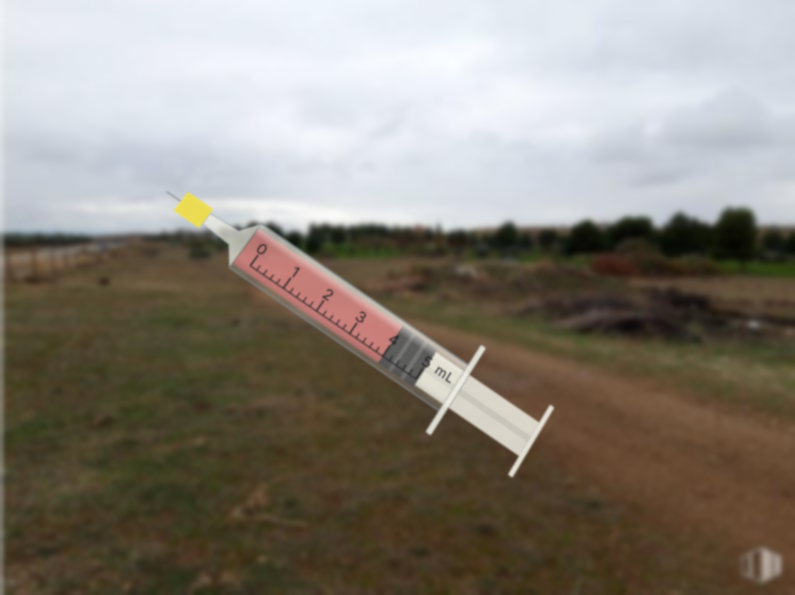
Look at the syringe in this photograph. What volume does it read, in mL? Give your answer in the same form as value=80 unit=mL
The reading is value=4 unit=mL
